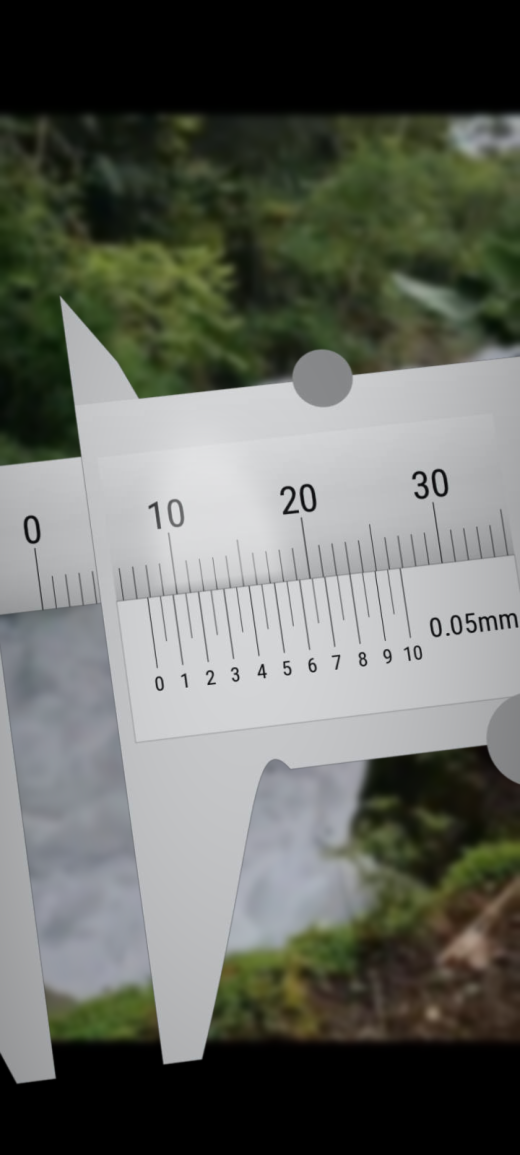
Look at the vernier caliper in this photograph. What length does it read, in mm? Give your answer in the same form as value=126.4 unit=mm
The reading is value=7.8 unit=mm
